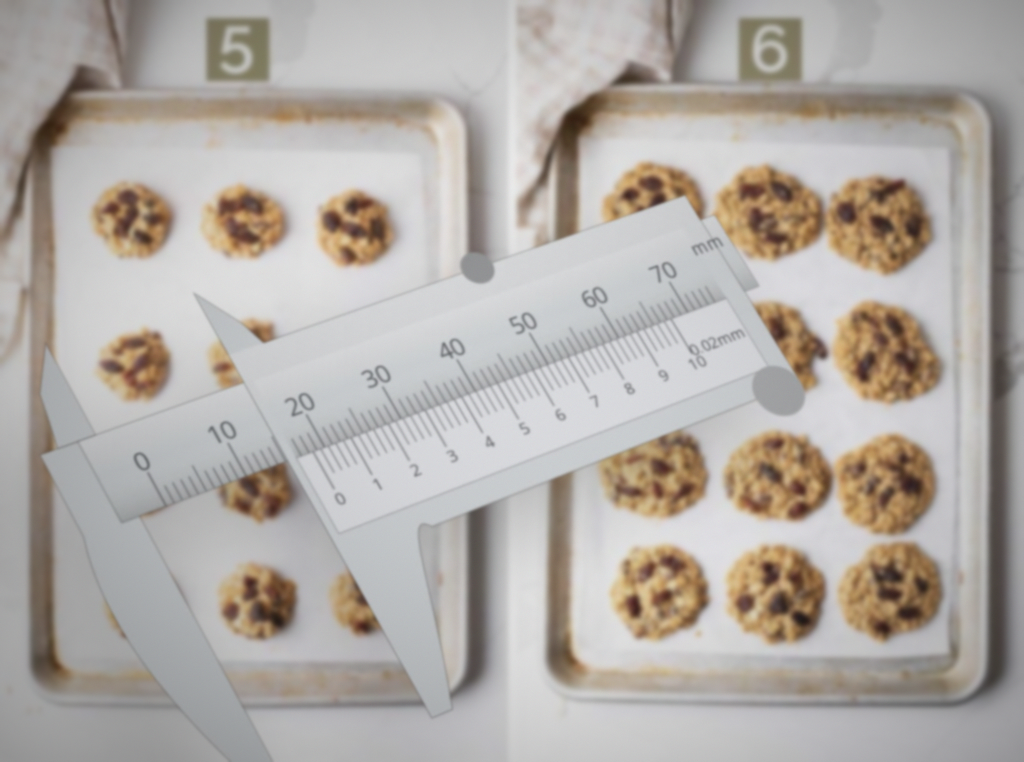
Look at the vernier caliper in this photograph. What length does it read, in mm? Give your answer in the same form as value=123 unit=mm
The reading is value=18.5 unit=mm
